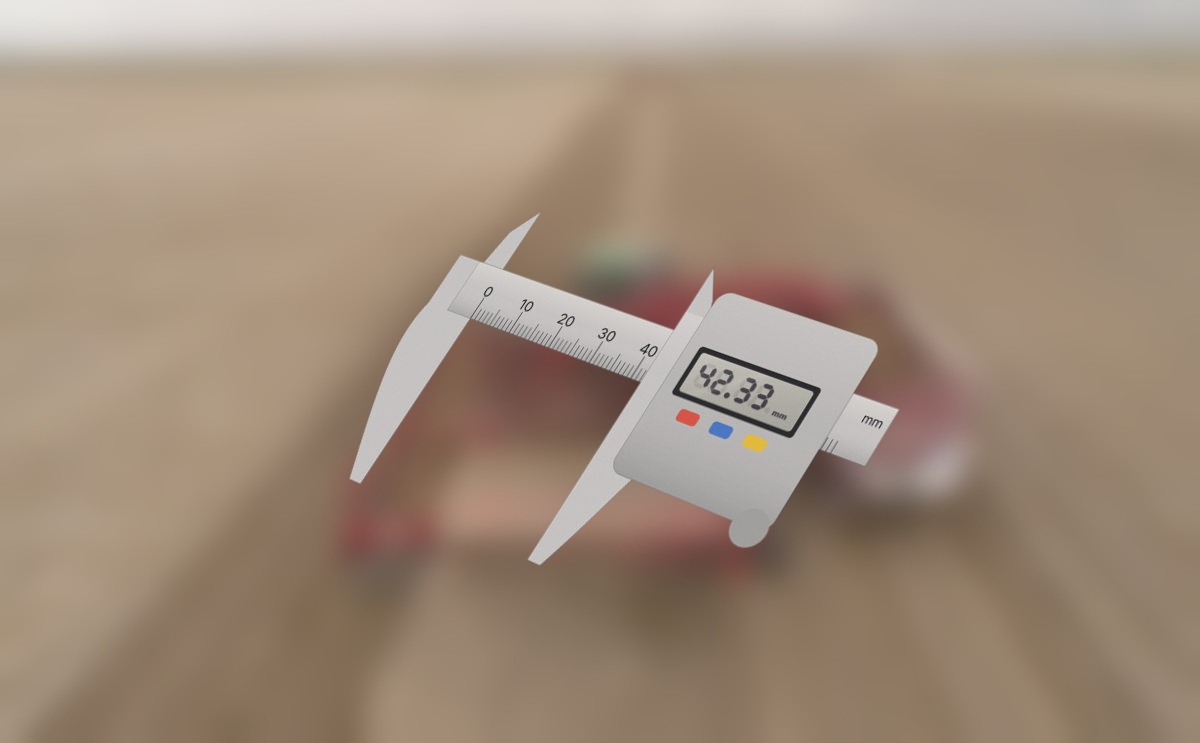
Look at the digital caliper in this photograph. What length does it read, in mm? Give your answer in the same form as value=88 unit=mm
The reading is value=42.33 unit=mm
